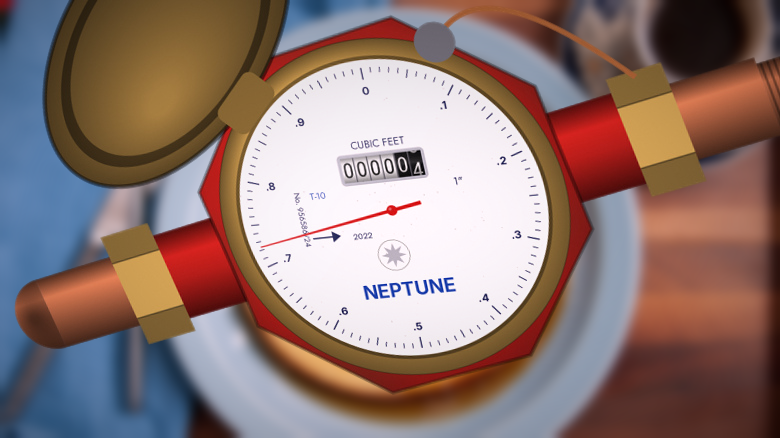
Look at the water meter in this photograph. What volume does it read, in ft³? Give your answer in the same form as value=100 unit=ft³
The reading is value=3.72 unit=ft³
